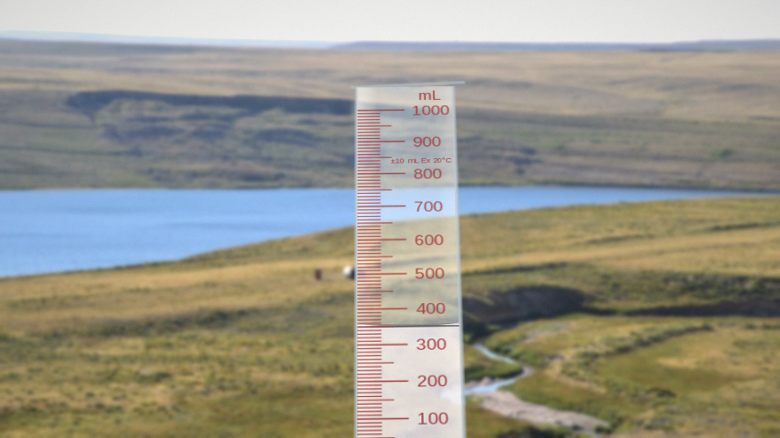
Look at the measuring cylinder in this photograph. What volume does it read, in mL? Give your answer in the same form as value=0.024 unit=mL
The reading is value=350 unit=mL
